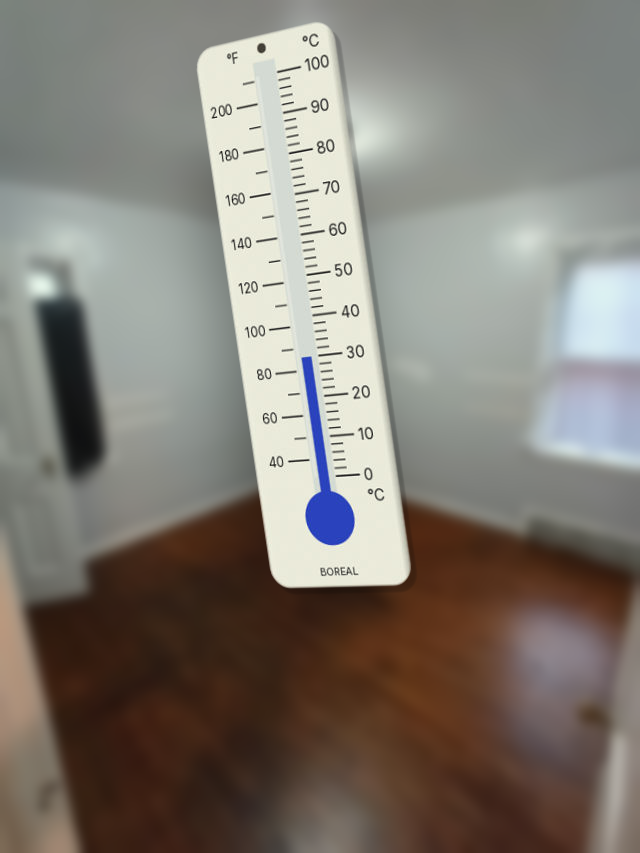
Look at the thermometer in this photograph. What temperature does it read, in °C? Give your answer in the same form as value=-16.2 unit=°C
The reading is value=30 unit=°C
